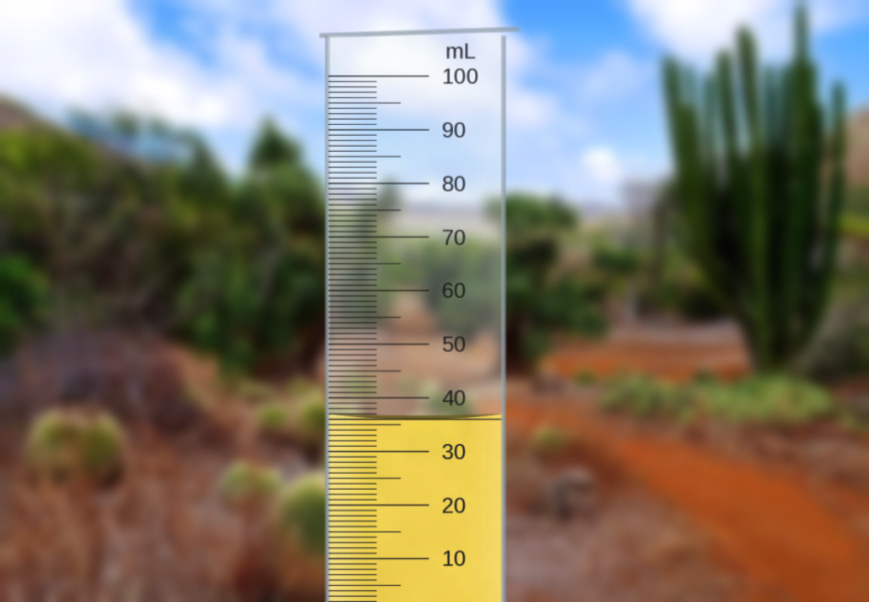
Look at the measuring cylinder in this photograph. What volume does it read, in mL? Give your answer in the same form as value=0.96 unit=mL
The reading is value=36 unit=mL
